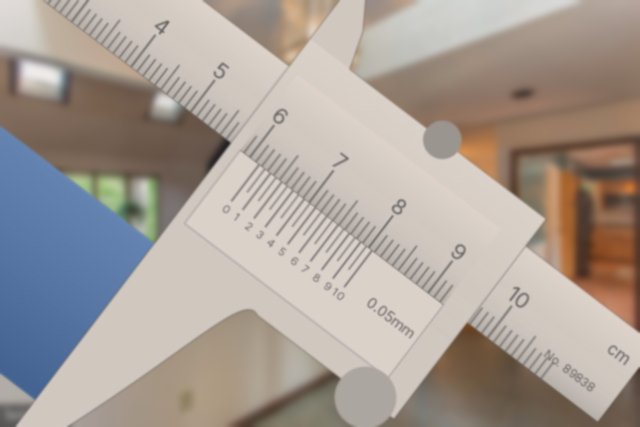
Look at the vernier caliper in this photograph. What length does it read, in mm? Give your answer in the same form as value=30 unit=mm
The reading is value=61.6 unit=mm
